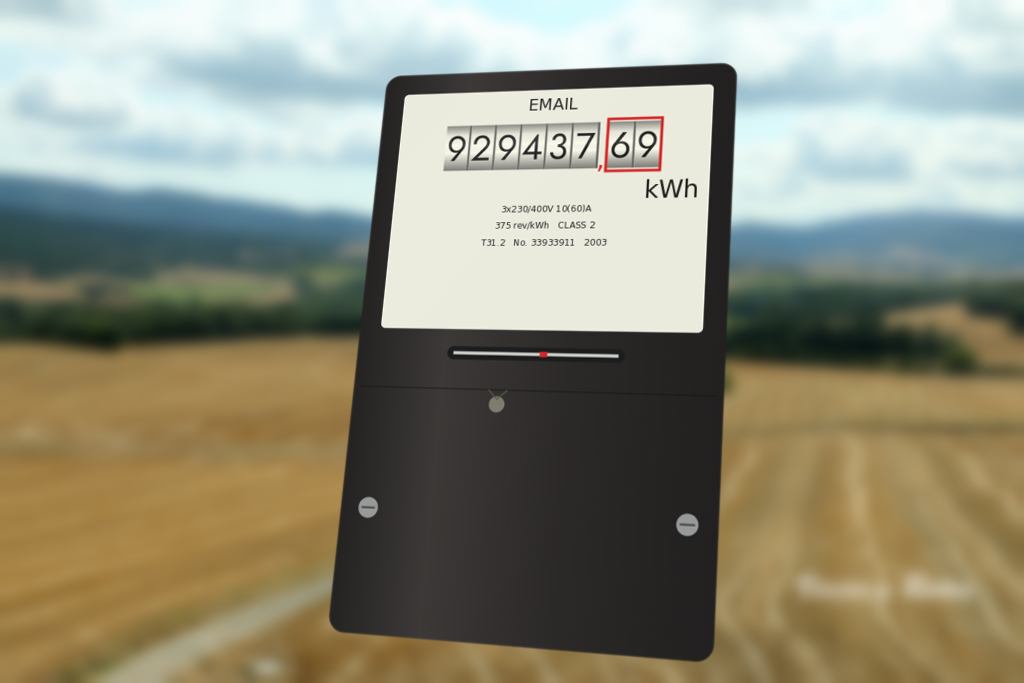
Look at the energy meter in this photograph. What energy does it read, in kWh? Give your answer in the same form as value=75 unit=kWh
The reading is value=929437.69 unit=kWh
